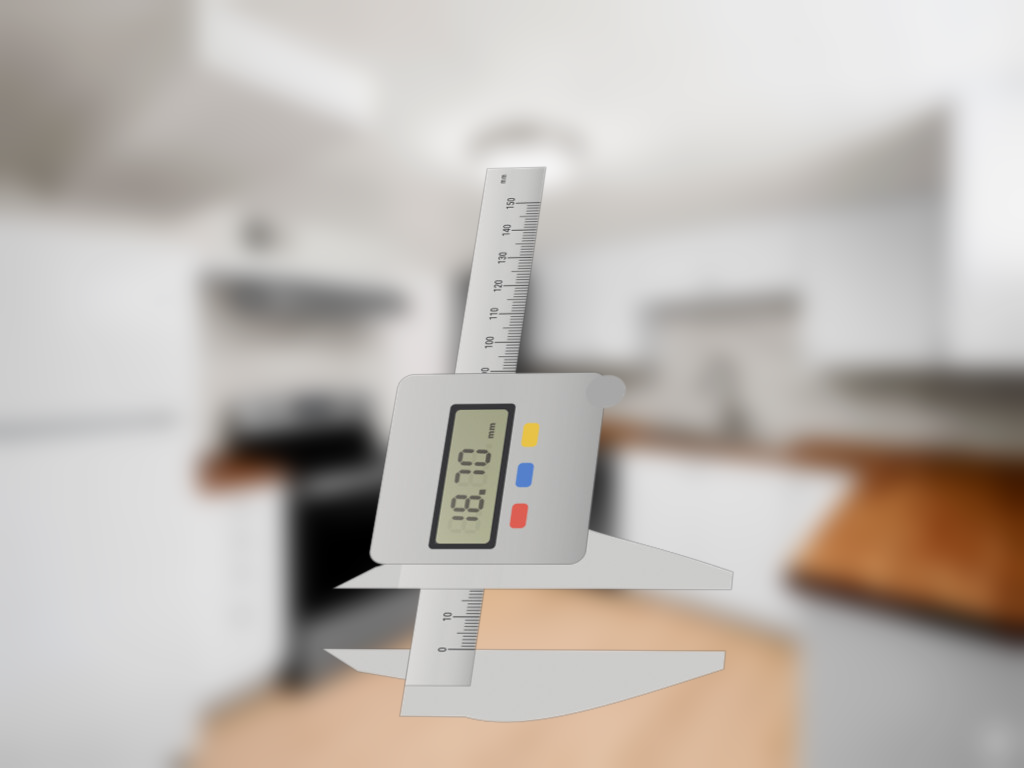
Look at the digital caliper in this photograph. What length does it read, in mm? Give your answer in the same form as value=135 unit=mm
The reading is value=18.70 unit=mm
